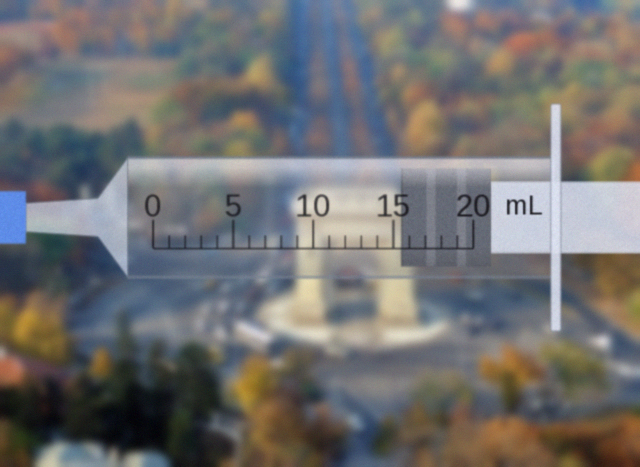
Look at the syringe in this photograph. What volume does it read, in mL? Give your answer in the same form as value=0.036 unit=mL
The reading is value=15.5 unit=mL
